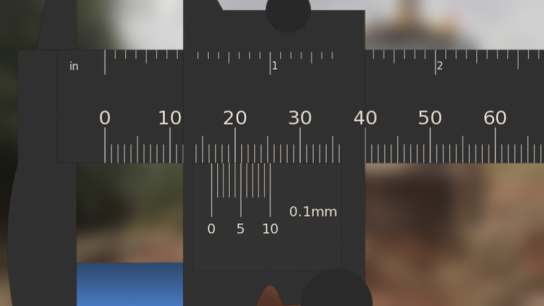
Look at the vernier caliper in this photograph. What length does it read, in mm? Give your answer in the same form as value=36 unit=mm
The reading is value=16.4 unit=mm
